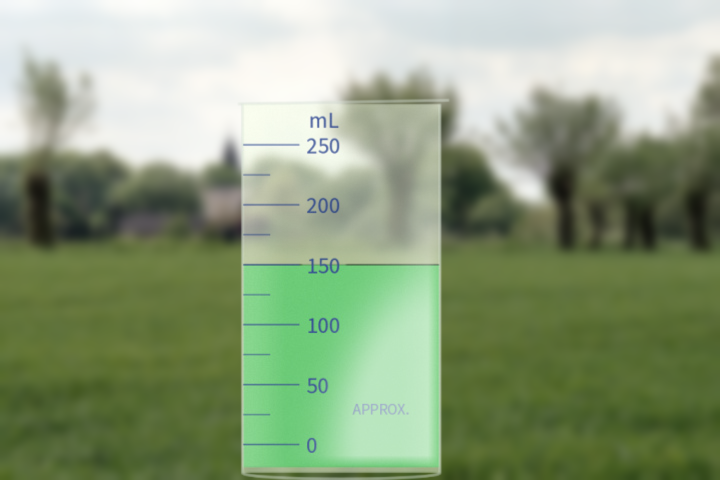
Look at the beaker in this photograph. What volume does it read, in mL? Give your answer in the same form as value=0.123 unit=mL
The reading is value=150 unit=mL
